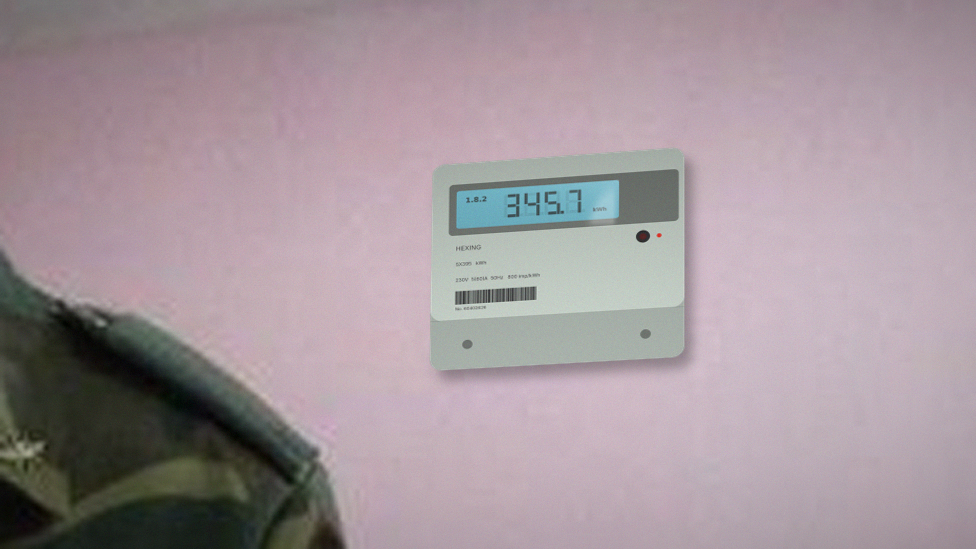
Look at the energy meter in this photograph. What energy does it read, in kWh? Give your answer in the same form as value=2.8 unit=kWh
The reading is value=345.7 unit=kWh
